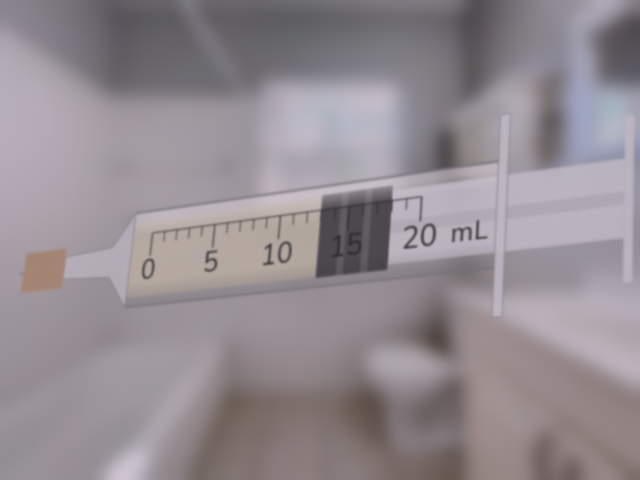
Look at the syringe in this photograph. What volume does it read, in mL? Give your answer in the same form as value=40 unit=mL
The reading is value=13 unit=mL
